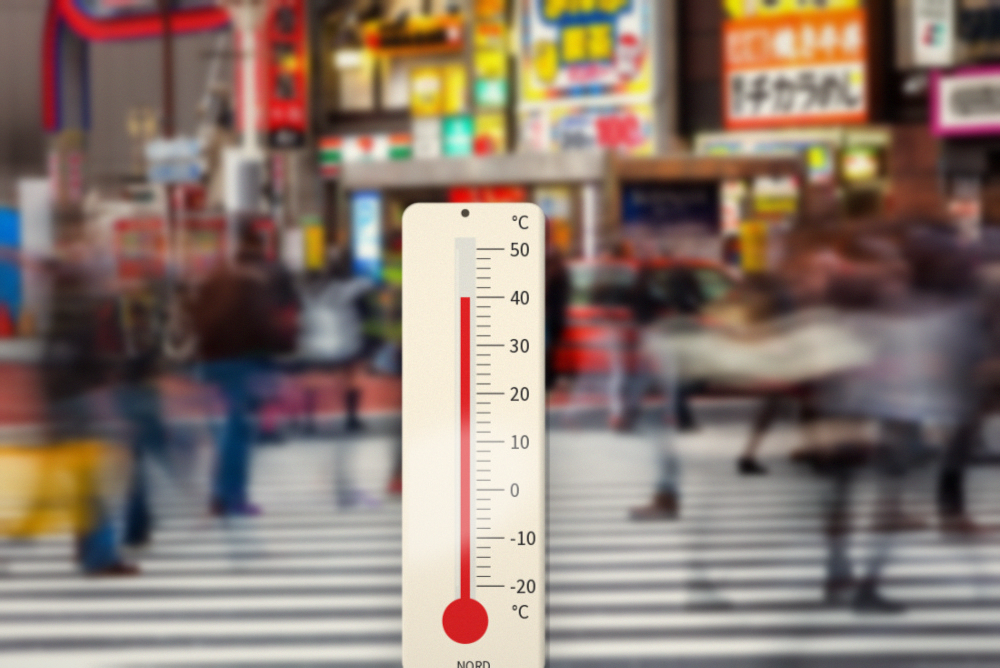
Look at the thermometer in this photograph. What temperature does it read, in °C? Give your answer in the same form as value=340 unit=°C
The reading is value=40 unit=°C
